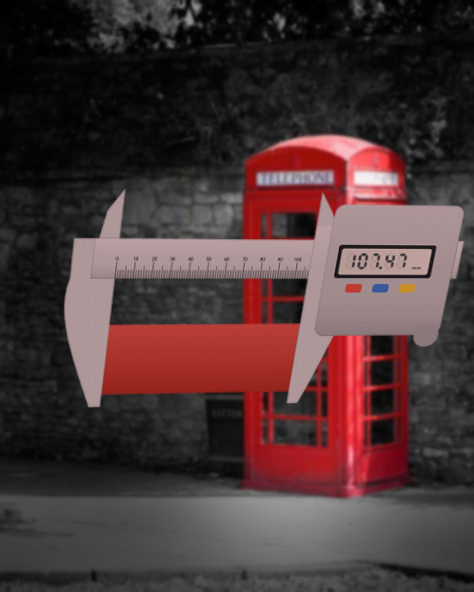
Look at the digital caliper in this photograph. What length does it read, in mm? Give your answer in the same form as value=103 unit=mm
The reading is value=107.47 unit=mm
